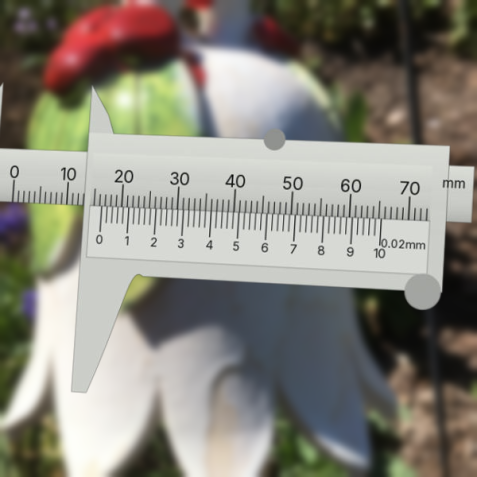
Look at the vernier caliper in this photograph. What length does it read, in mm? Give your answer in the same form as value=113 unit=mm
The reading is value=16.4 unit=mm
